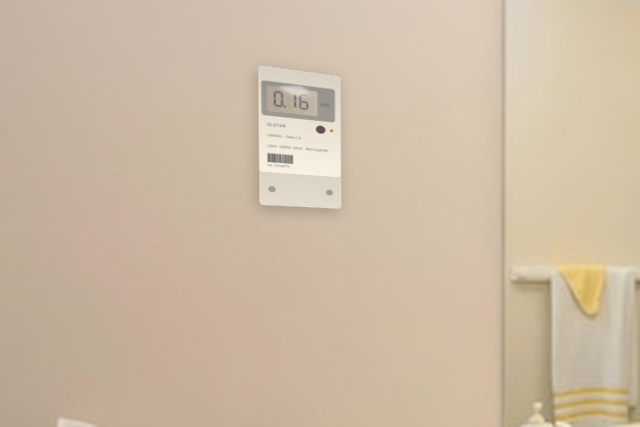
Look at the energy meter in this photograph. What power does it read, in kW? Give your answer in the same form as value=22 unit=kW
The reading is value=0.16 unit=kW
